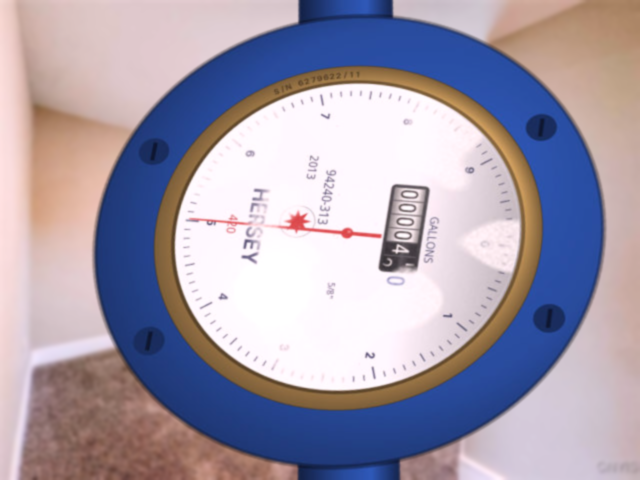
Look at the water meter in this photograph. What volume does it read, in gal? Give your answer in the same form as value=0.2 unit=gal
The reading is value=415.0 unit=gal
